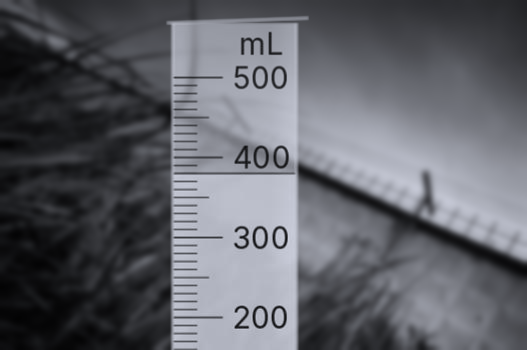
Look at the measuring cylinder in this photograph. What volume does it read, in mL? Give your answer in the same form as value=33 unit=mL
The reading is value=380 unit=mL
